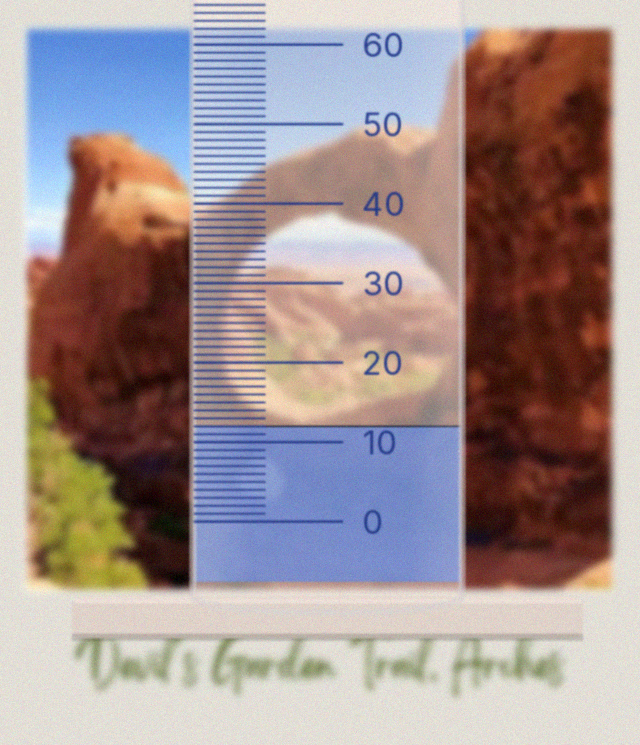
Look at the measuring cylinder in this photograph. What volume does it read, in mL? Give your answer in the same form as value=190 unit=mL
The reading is value=12 unit=mL
